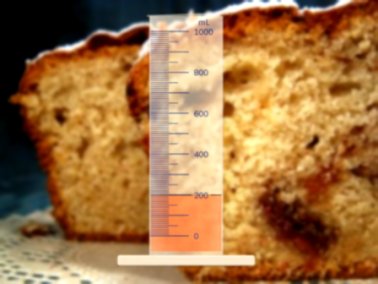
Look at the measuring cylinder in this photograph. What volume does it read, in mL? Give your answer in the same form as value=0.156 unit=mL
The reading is value=200 unit=mL
